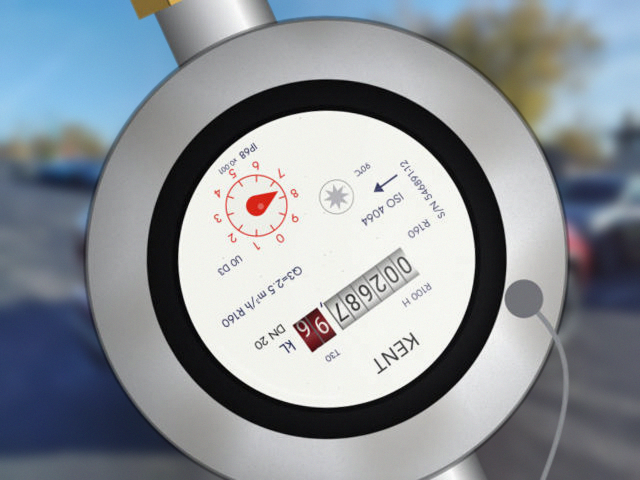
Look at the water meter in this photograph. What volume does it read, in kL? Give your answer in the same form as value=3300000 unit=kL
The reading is value=2687.957 unit=kL
